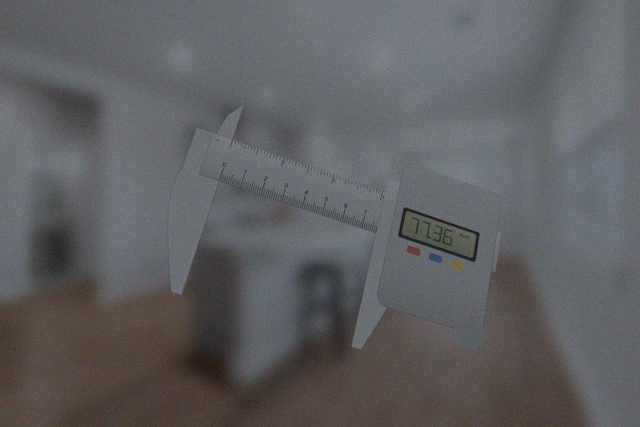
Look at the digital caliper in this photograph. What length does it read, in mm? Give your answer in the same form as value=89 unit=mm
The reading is value=77.36 unit=mm
